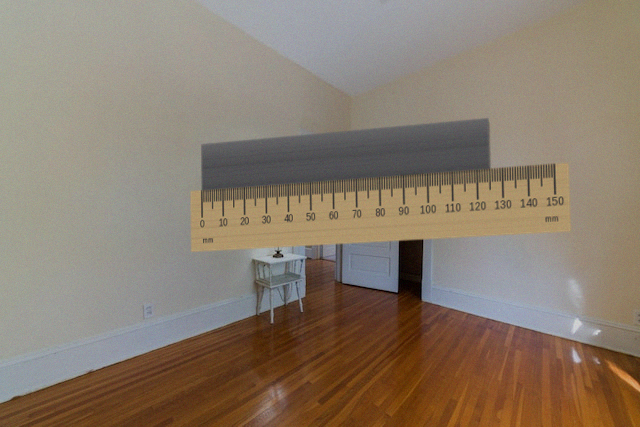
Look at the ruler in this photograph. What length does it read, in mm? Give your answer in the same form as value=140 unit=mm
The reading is value=125 unit=mm
